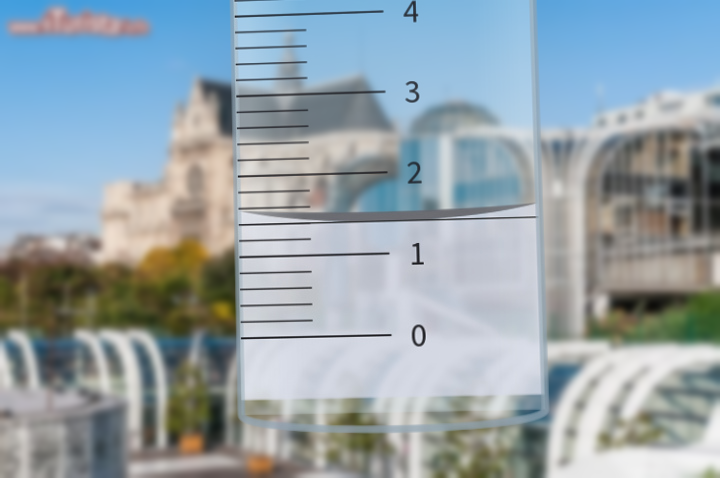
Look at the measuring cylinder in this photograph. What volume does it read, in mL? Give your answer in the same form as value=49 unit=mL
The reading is value=1.4 unit=mL
